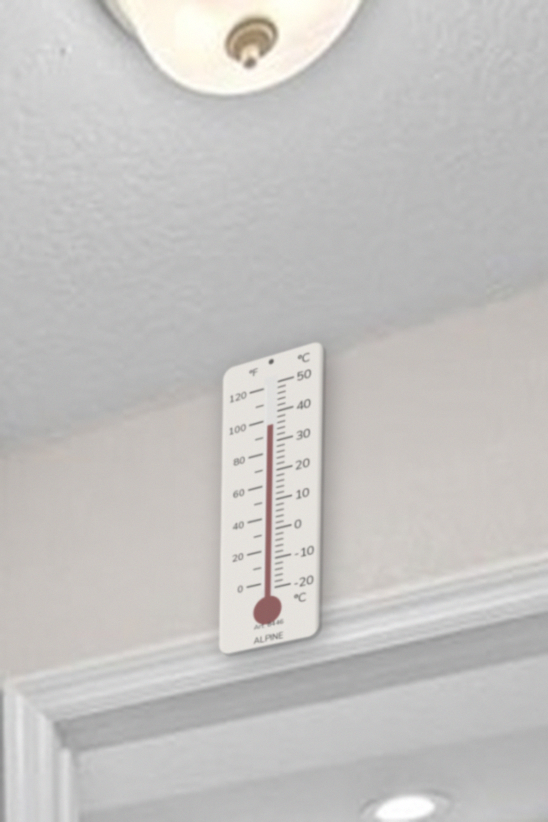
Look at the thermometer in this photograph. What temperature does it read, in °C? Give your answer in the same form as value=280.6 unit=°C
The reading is value=36 unit=°C
